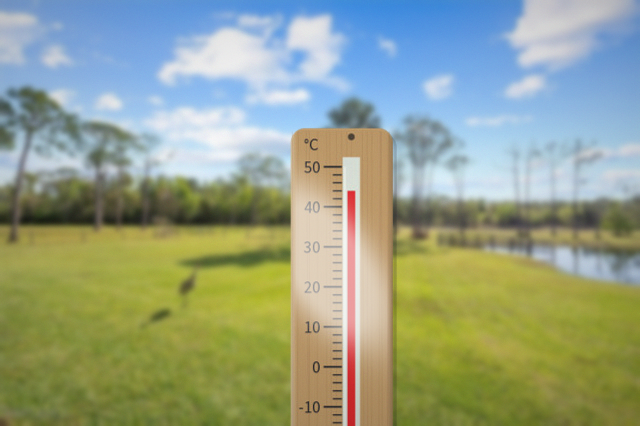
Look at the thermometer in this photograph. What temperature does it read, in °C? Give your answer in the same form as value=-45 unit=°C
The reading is value=44 unit=°C
